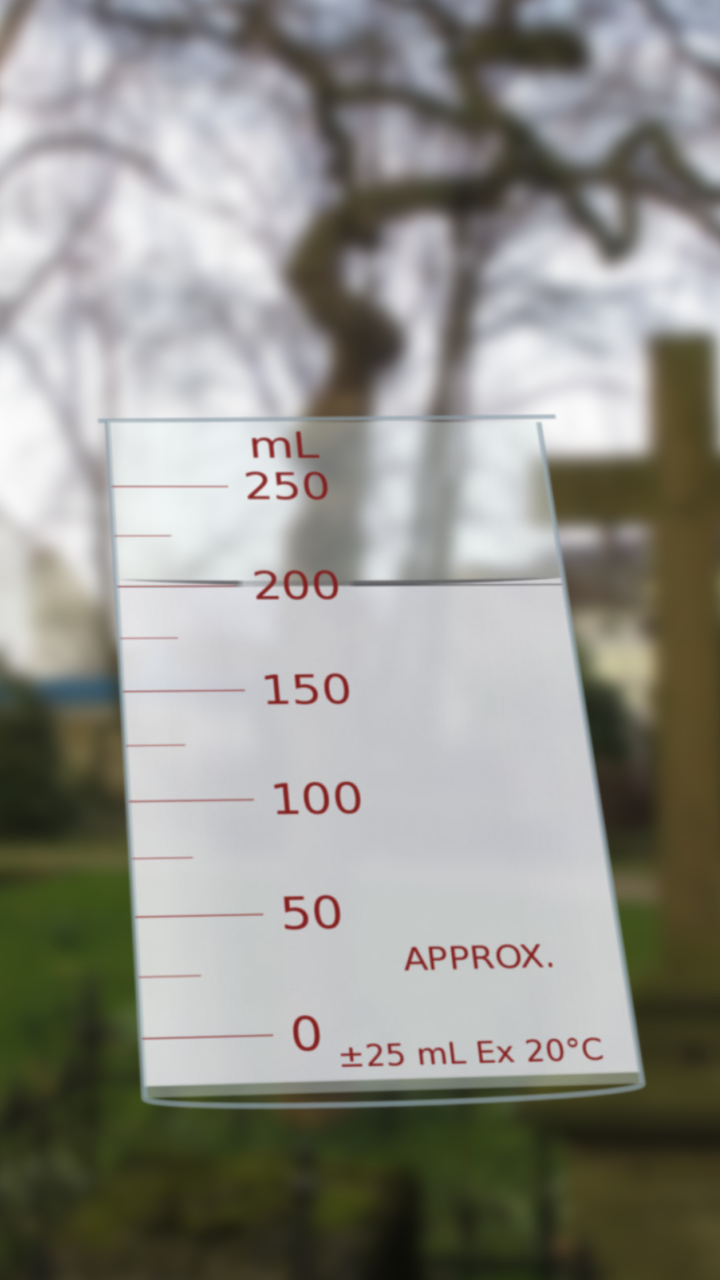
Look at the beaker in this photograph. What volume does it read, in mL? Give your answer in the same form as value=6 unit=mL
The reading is value=200 unit=mL
